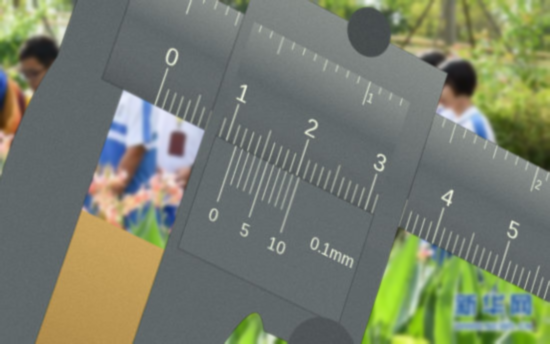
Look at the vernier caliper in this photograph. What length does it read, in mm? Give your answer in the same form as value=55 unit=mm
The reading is value=11.4 unit=mm
